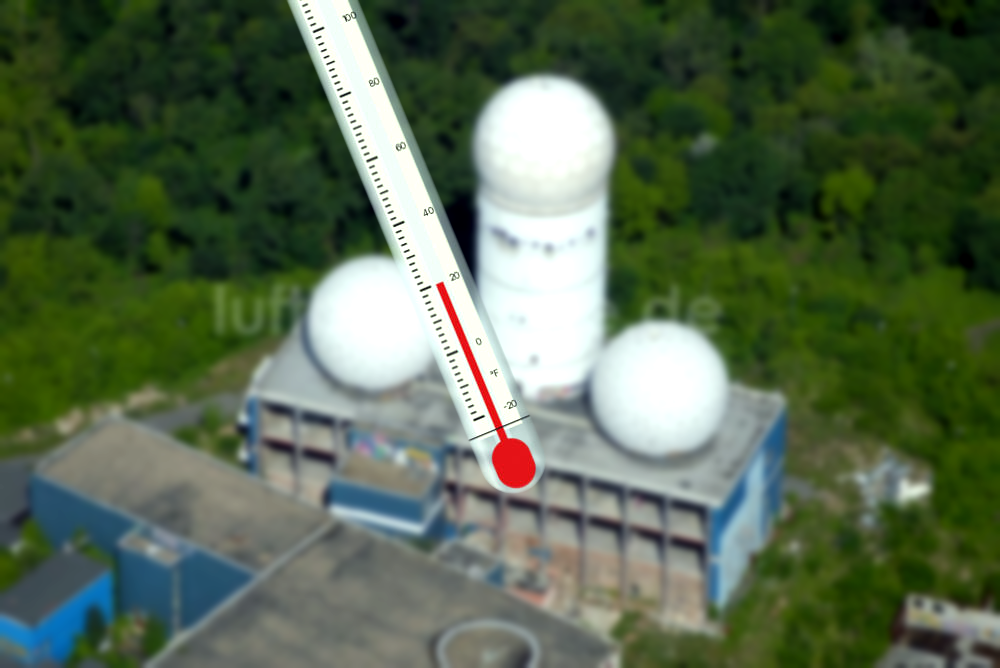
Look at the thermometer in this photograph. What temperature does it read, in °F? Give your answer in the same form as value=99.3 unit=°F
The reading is value=20 unit=°F
